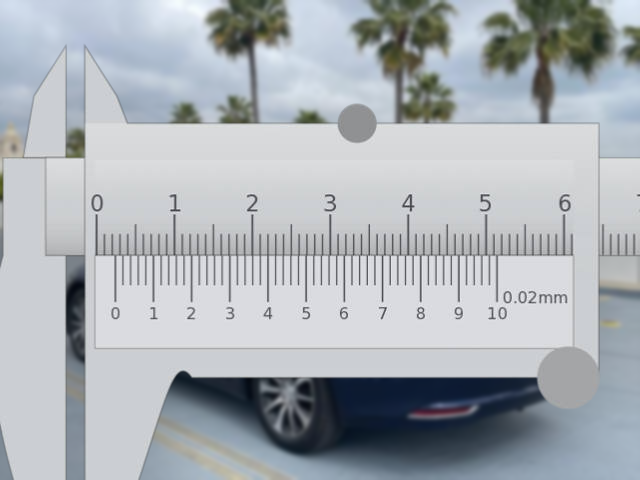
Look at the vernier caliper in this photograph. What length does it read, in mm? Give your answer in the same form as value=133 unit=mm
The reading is value=2.4 unit=mm
